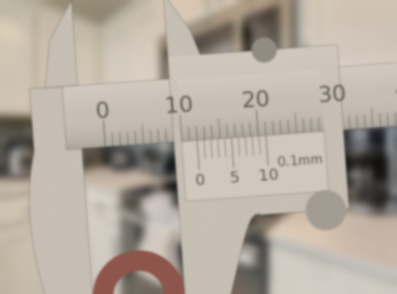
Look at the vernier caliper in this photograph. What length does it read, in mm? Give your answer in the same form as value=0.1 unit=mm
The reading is value=12.0 unit=mm
